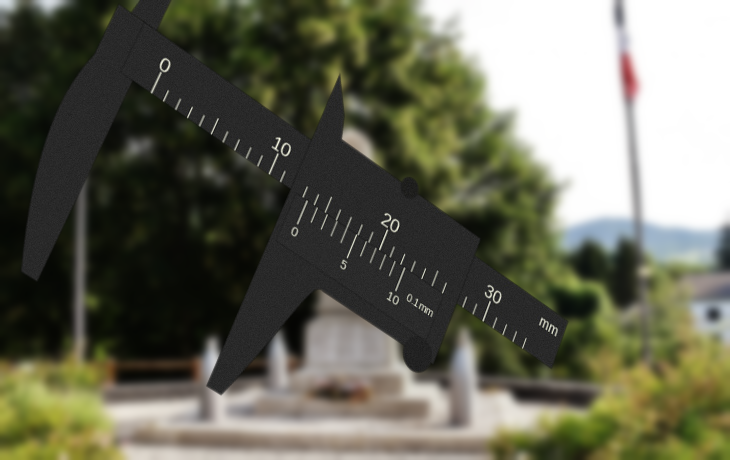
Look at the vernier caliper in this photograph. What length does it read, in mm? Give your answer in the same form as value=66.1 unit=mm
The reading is value=13.4 unit=mm
